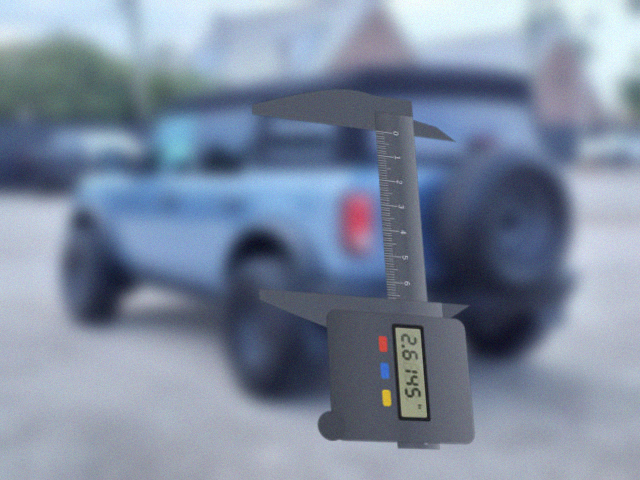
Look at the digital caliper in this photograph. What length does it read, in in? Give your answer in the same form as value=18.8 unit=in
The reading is value=2.6145 unit=in
